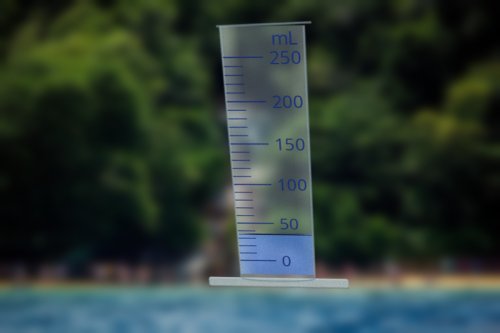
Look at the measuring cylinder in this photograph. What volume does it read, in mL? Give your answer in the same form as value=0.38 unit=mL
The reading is value=35 unit=mL
